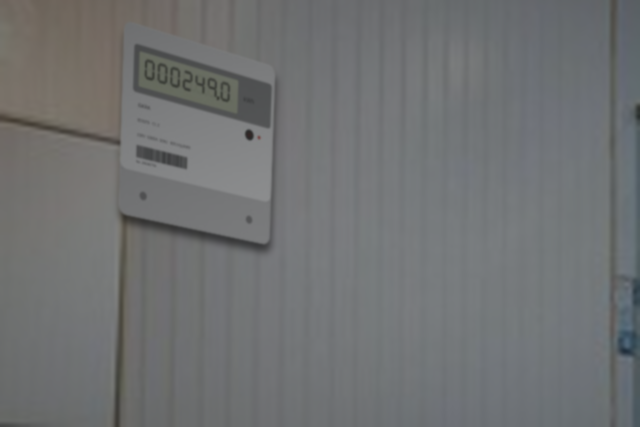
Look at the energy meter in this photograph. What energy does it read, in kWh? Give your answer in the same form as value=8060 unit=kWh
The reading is value=249.0 unit=kWh
